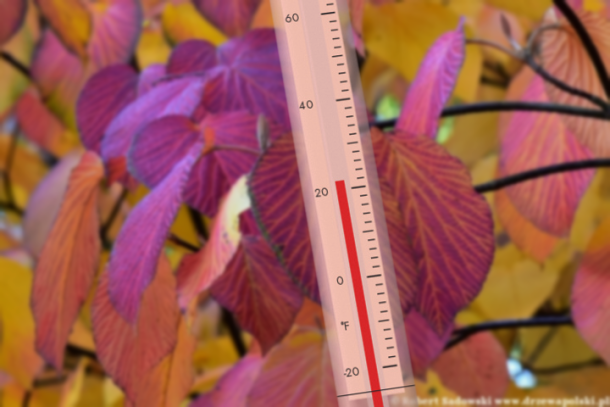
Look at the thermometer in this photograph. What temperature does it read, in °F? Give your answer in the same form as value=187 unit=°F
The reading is value=22 unit=°F
